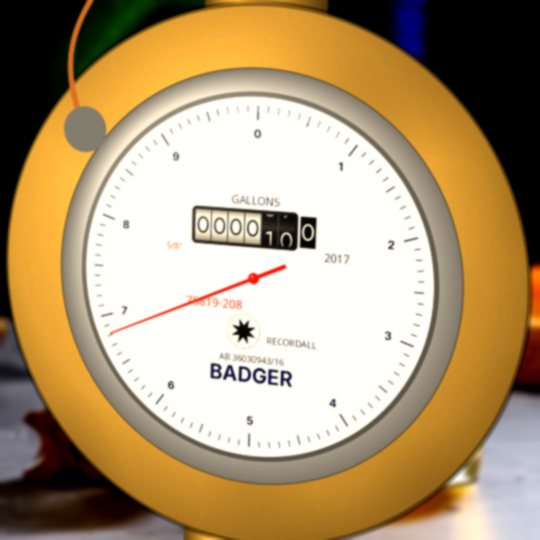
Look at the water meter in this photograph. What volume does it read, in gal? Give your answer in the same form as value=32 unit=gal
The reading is value=96.8 unit=gal
